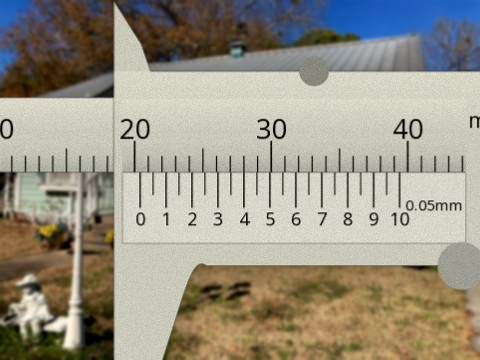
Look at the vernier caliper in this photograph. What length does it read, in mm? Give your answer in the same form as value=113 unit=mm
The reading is value=20.4 unit=mm
